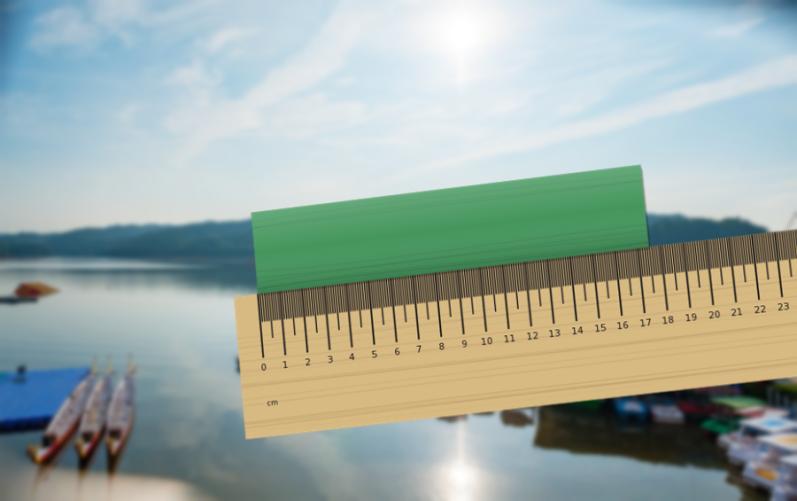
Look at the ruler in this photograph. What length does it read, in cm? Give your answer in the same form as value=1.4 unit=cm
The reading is value=17.5 unit=cm
